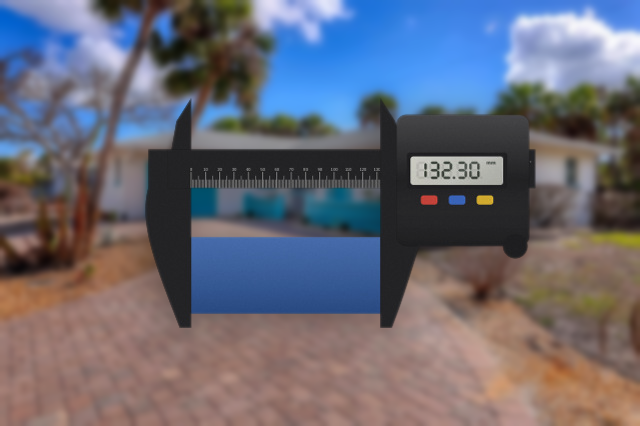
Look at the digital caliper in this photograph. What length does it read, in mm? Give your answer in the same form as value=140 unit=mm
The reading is value=132.30 unit=mm
